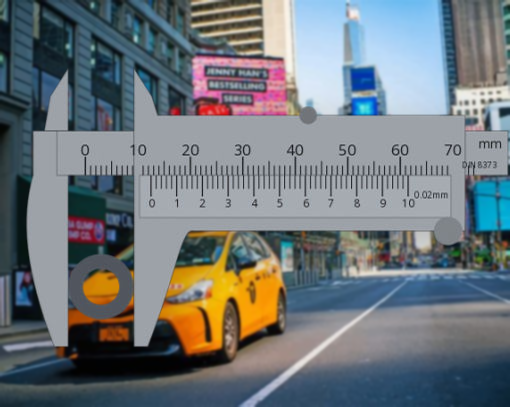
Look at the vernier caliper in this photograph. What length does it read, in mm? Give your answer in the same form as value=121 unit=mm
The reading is value=12.5 unit=mm
